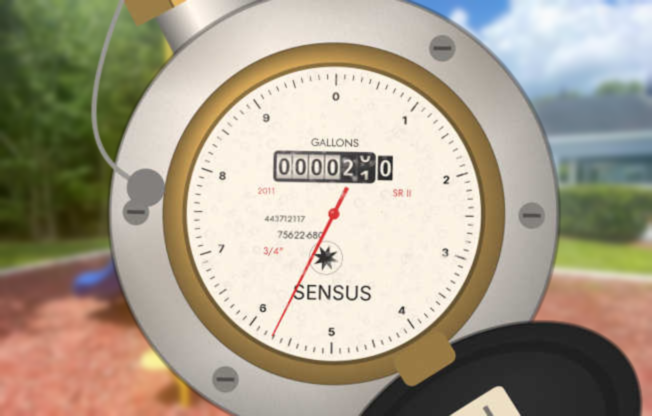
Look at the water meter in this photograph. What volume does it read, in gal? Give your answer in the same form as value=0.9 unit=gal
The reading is value=205.7 unit=gal
